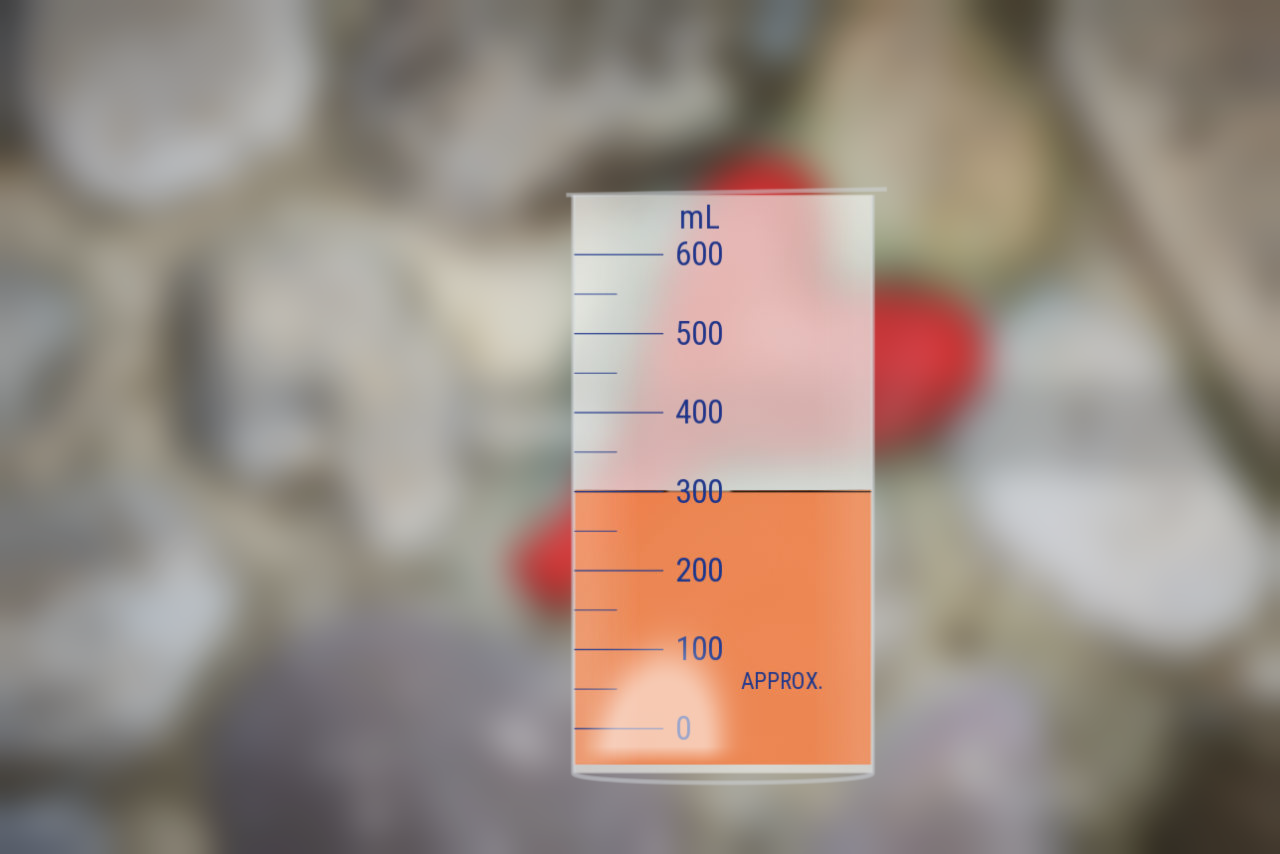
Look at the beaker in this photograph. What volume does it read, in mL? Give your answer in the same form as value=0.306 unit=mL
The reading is value=300 unit=mL
